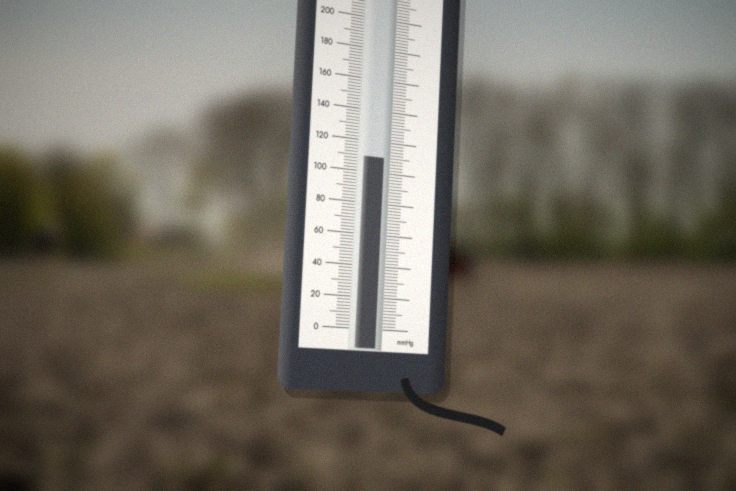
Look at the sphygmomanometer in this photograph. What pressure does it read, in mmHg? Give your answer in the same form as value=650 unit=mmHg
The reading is value=110 unit=mmHg
